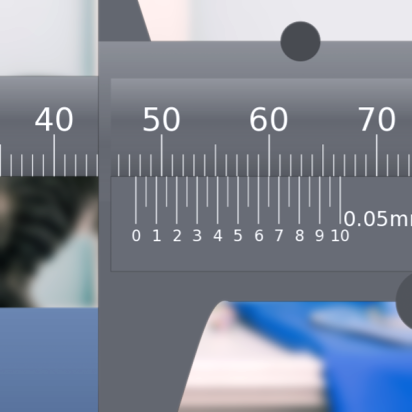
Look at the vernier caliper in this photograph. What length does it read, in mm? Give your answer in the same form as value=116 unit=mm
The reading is value=47.6 unit=mm
